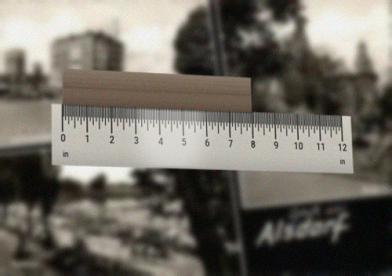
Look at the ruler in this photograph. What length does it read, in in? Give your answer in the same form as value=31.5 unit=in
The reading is value=8 unit=in
